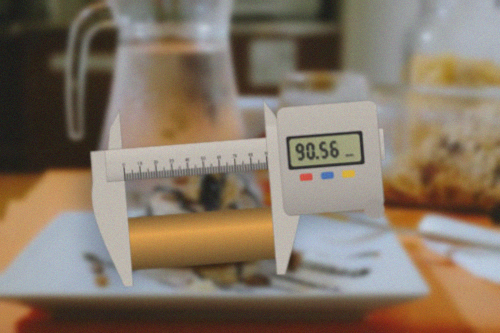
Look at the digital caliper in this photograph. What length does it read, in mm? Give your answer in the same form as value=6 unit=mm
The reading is value=90.56 unit=mm
